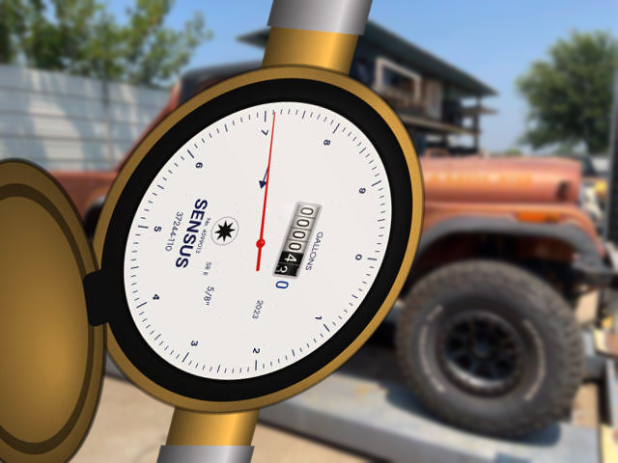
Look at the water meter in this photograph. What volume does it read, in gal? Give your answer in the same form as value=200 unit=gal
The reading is value=427.1 unit=gal
